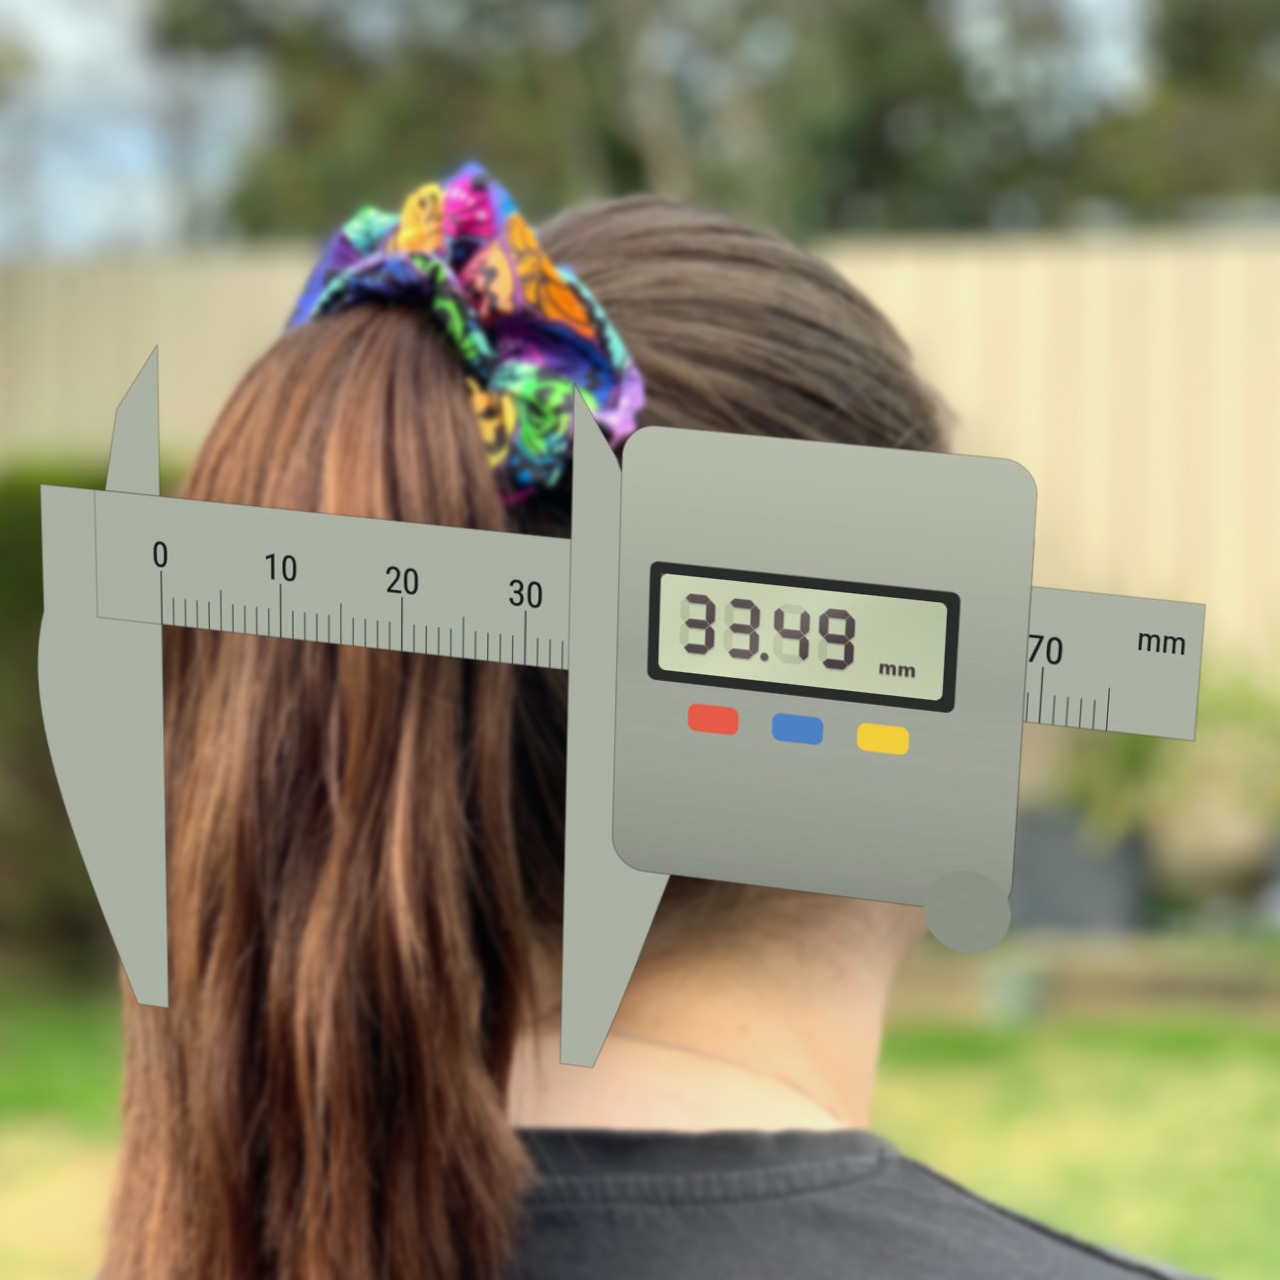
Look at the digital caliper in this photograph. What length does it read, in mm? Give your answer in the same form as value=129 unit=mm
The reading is value=33.49 unit=mm
